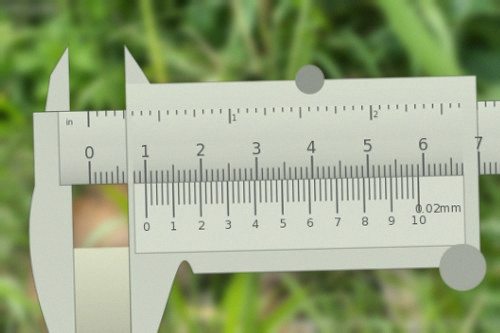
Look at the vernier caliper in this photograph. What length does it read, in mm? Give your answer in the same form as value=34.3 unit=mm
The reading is value=10.0 unit=mm
